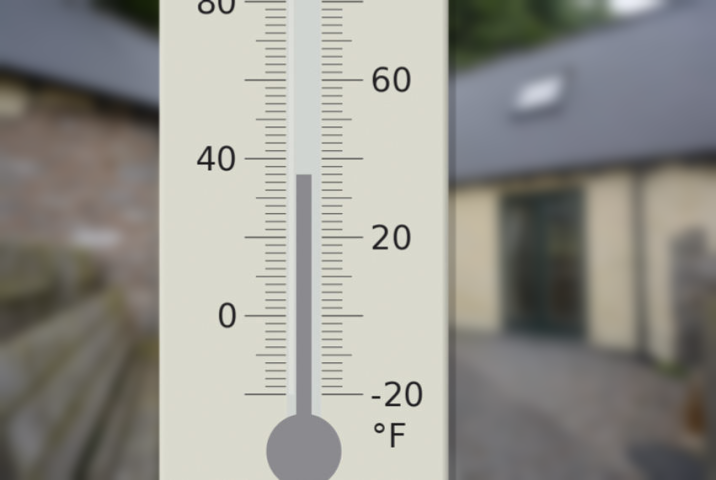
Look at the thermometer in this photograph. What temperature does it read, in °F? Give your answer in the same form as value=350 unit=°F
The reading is value=36 unit=°F
